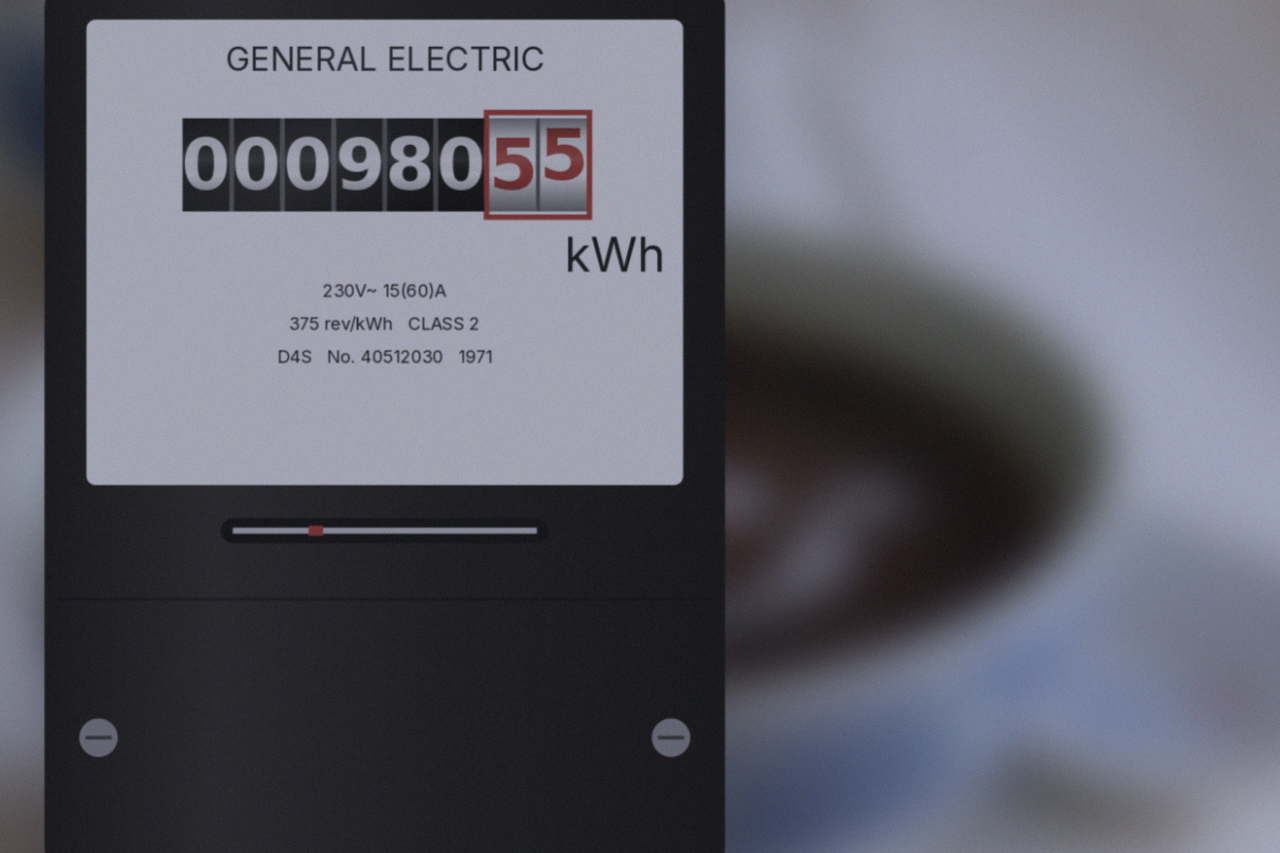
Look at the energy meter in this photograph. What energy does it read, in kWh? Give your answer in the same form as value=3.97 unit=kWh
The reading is value=980.55 unit=kWh
